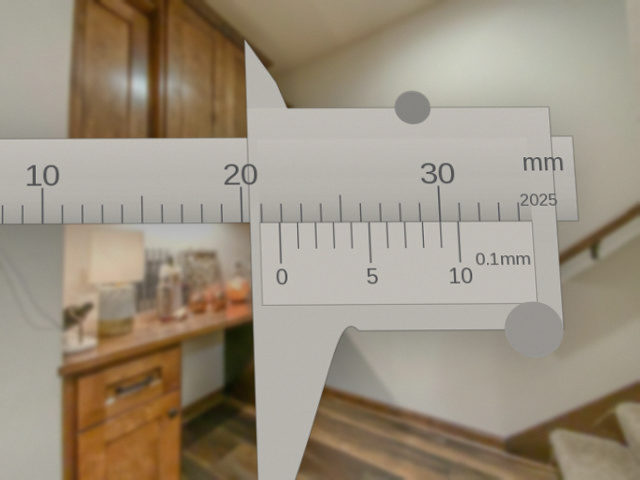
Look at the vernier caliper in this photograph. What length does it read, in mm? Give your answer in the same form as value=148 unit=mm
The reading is value=21.9 unit=mm
